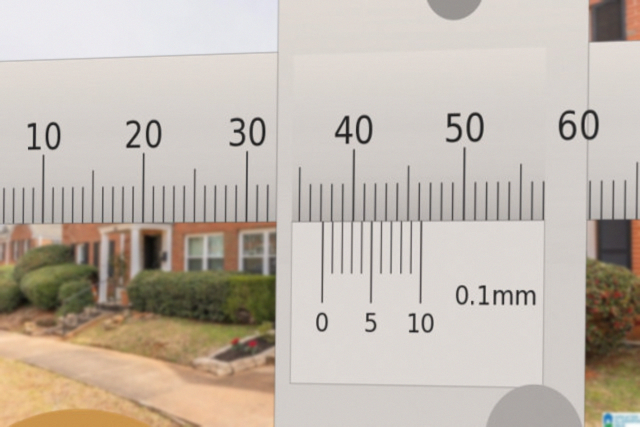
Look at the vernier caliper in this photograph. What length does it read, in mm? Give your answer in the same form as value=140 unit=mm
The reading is value=37.2 unit=mm
